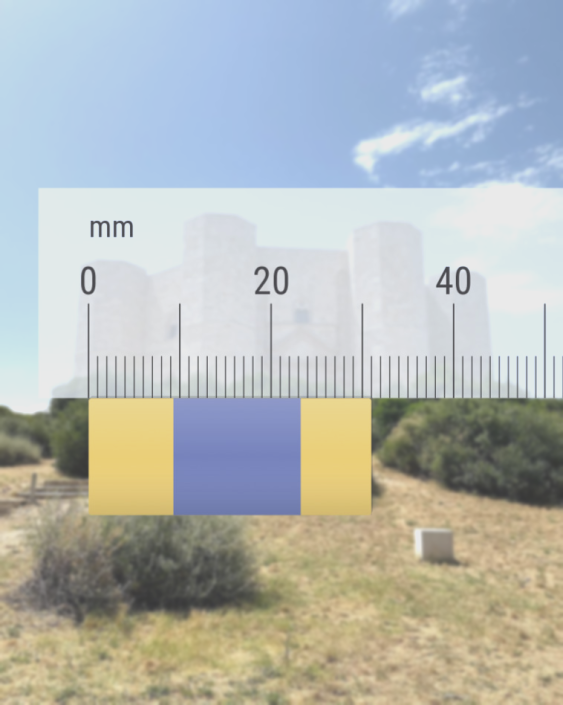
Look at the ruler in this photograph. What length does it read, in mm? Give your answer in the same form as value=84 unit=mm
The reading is value=31 unit=mm
